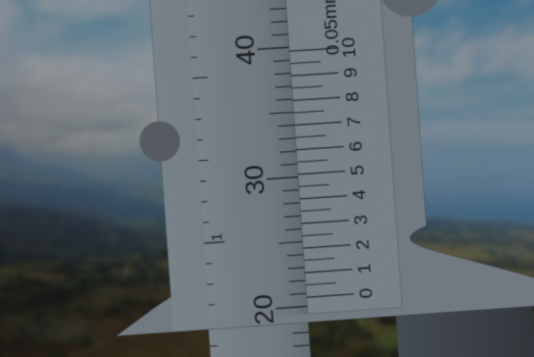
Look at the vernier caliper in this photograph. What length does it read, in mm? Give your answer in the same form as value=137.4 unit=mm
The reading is value=20.7 unit=mm
